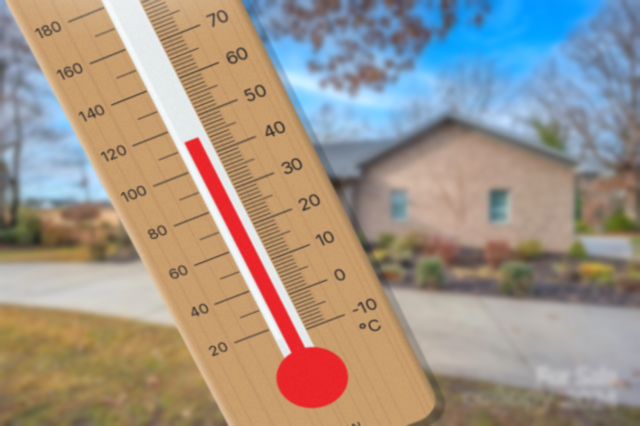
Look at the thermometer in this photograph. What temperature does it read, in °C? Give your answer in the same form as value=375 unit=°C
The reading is value=45 unit=°C
